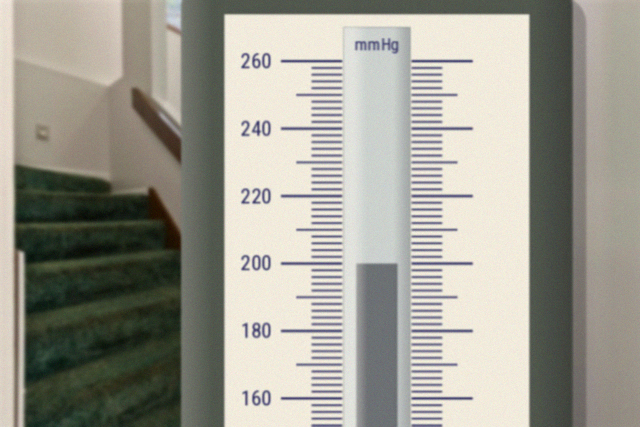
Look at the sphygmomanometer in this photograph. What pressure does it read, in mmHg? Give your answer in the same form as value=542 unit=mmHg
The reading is value=200 unit=mmHg
